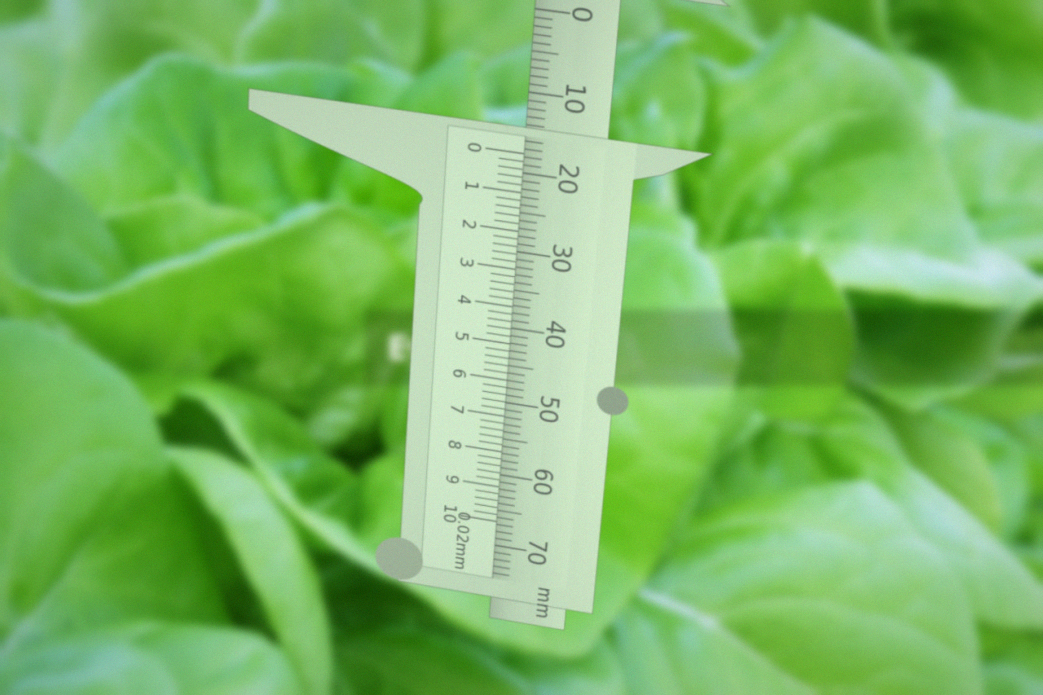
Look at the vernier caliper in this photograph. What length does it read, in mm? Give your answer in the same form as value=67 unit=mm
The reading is value=17.6 unit=mm
